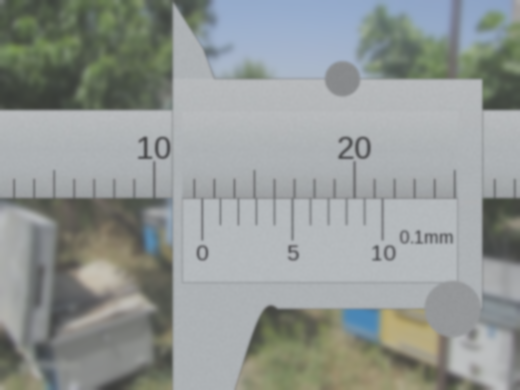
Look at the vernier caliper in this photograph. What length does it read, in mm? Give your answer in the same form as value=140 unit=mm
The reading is value=12.4 unit=mm
